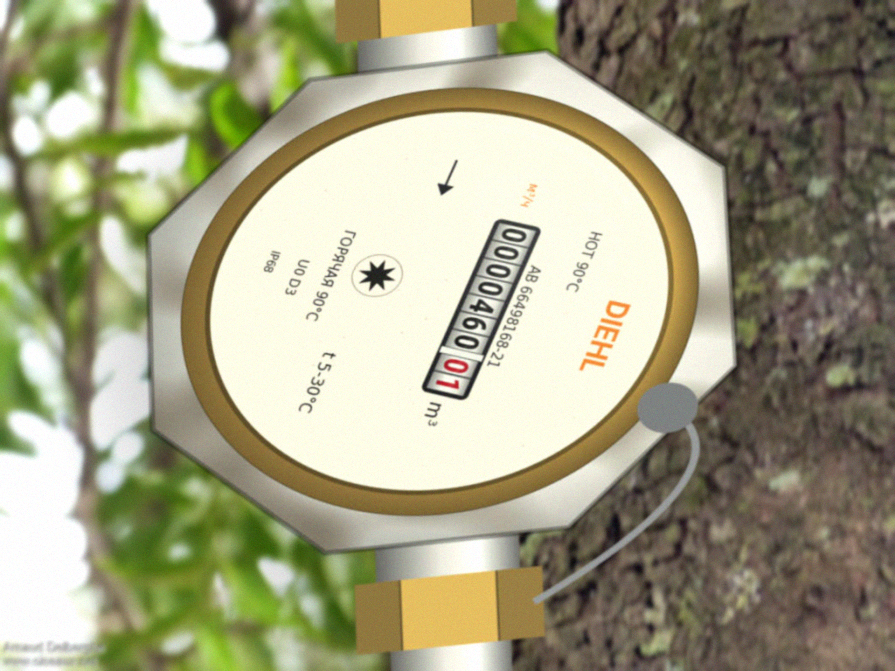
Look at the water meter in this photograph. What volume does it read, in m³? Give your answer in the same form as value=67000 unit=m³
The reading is value=460.01 unit=m³
